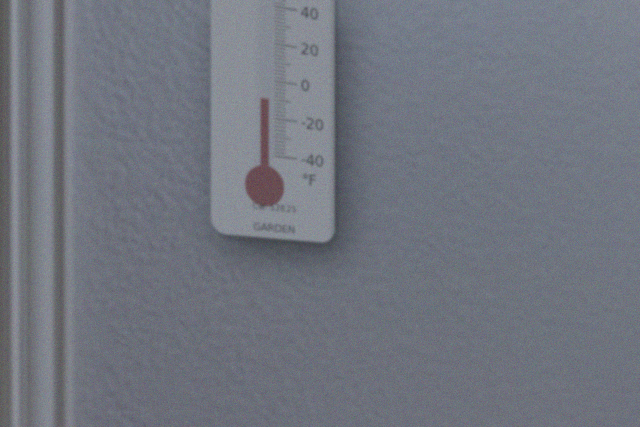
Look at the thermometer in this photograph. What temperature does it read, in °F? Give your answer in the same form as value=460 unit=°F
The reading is value=-10 unit=°F
